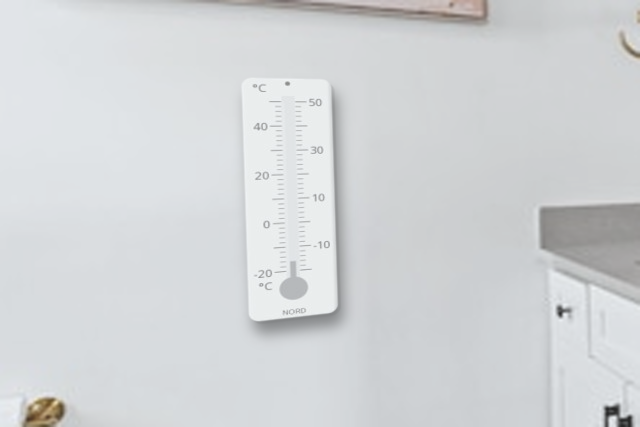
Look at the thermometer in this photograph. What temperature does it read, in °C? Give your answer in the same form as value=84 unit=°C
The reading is value=-16 unit=°C
